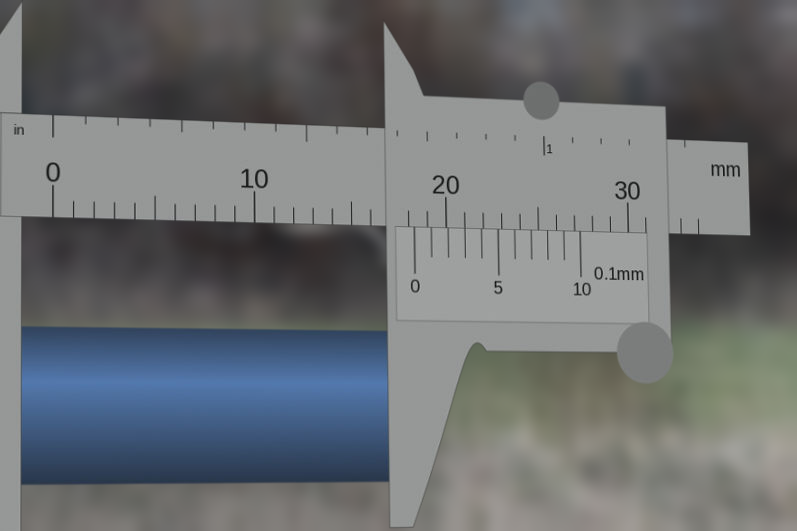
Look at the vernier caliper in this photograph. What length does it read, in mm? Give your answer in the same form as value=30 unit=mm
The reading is value=18.3 unit=mm
